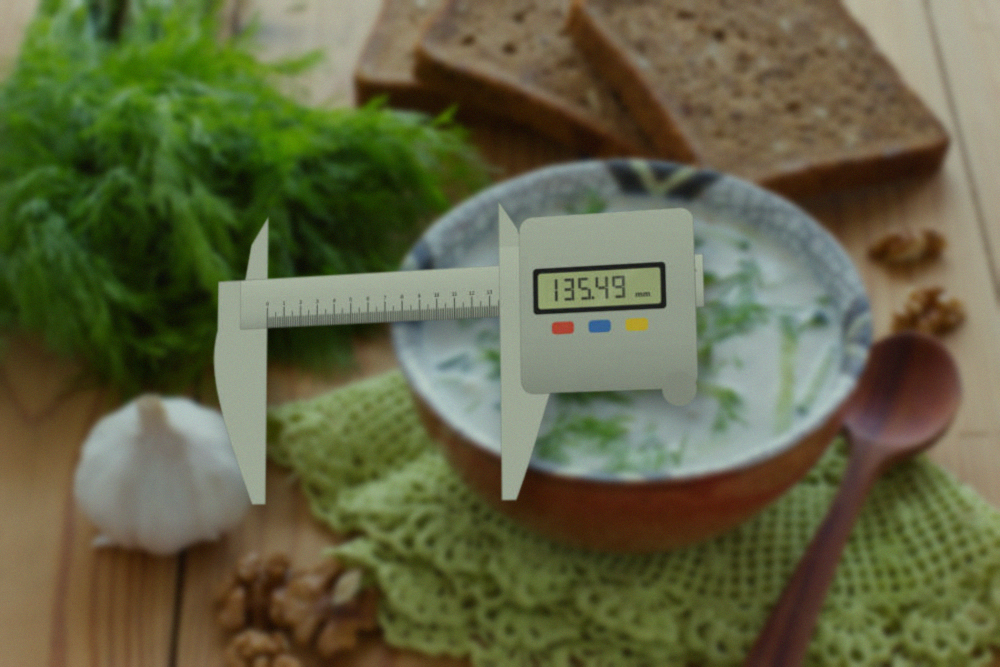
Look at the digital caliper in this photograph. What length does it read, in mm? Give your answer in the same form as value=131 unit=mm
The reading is value=135.49 unit=mm
